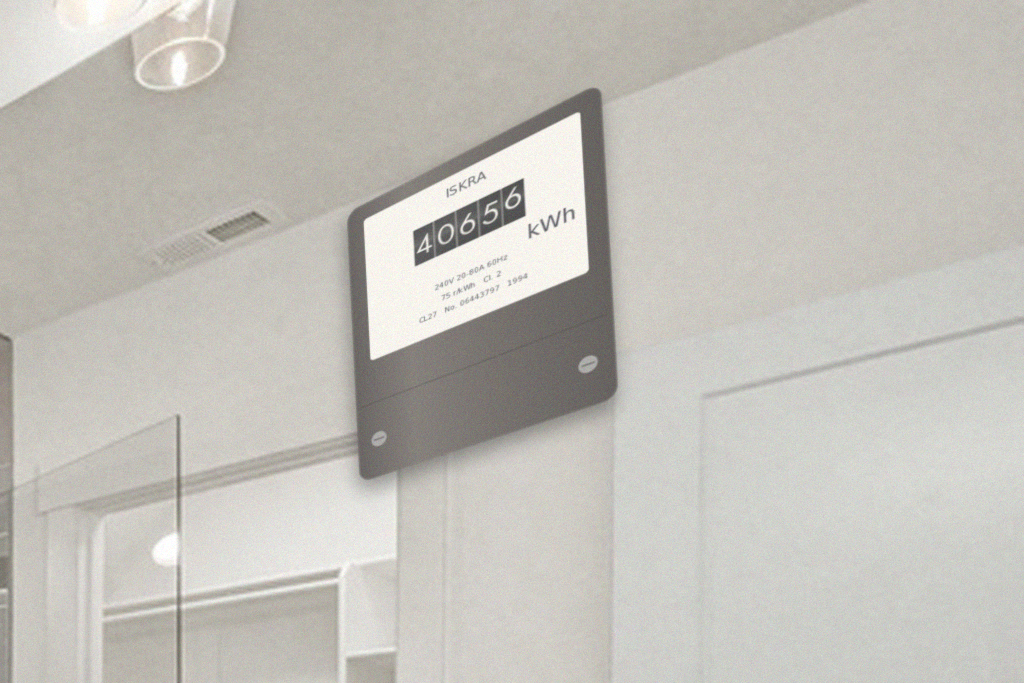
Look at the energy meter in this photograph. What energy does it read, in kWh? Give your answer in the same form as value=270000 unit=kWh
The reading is value=40656 unit=kWh
